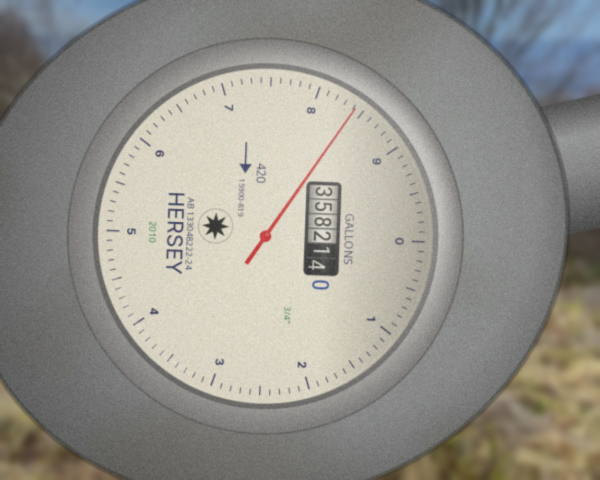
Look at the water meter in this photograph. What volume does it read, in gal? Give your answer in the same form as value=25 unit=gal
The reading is value=3582138.4 unit=gal
